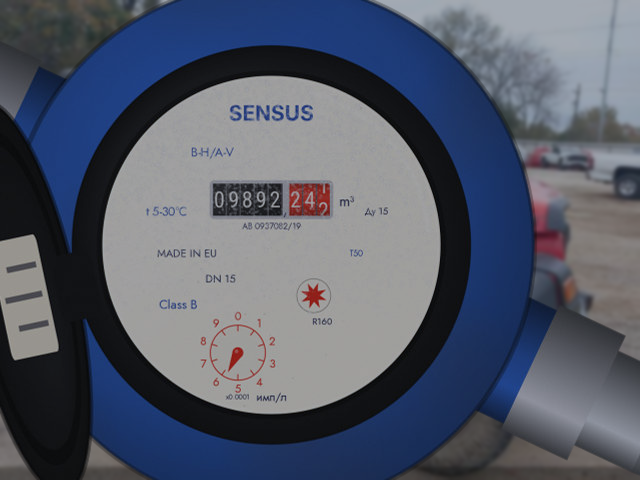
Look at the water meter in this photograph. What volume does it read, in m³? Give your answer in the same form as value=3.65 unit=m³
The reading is value=9892.2415 unit=m³
